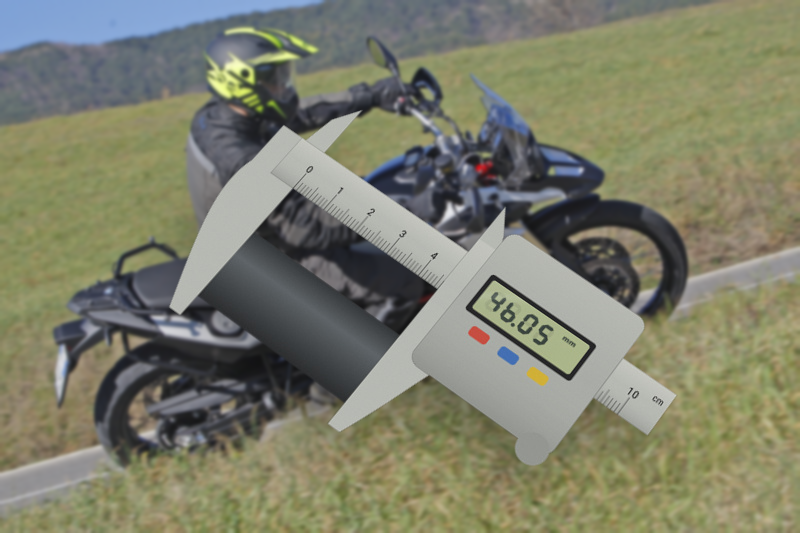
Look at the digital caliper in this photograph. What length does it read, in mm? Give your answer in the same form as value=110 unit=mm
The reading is value=46.05 unit=mm
